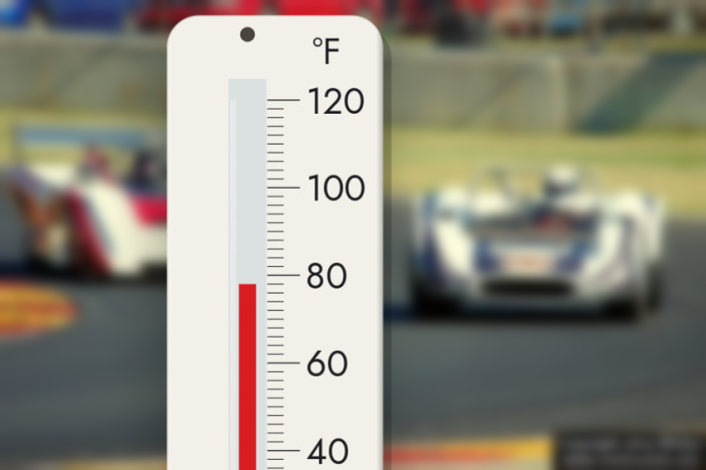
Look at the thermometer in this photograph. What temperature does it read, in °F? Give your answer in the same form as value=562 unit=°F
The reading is value=78 unit=°F
